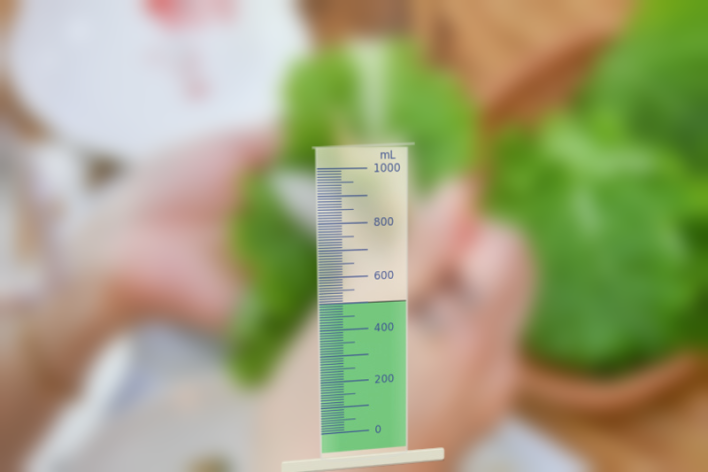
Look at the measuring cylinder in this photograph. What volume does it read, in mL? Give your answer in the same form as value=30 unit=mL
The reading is value=500 unit=mL
